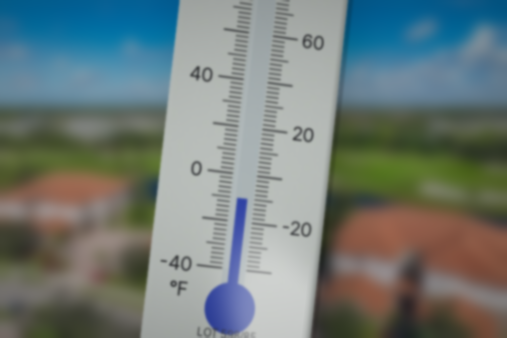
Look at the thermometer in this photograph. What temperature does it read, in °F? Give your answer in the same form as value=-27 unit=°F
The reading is value=-10 unit=°F
